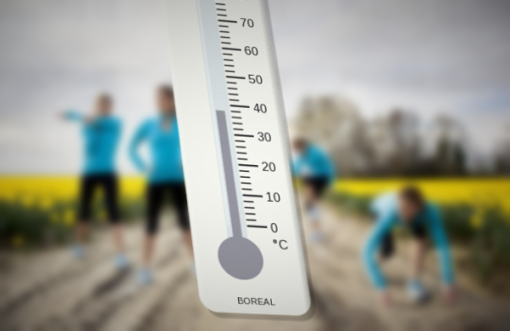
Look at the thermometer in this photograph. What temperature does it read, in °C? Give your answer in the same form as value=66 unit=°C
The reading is value=38 unit=°C
